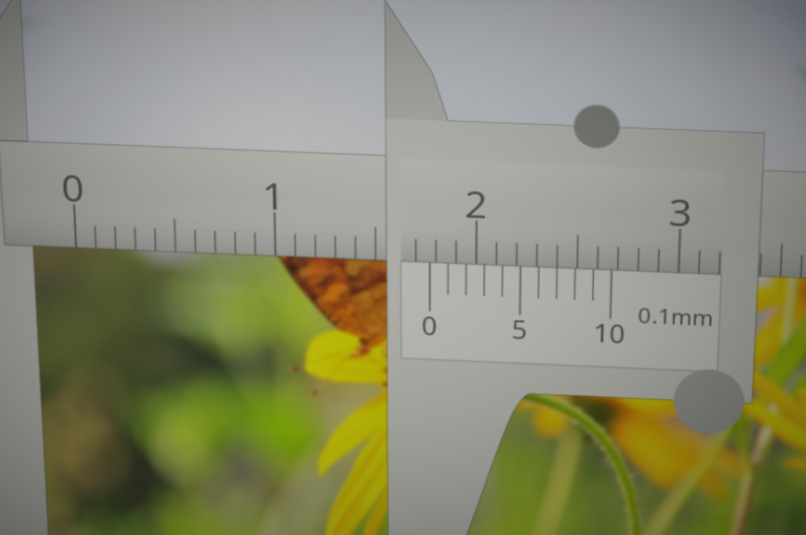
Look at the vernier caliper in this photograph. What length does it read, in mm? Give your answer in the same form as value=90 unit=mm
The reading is value=17.7 unit=mm
